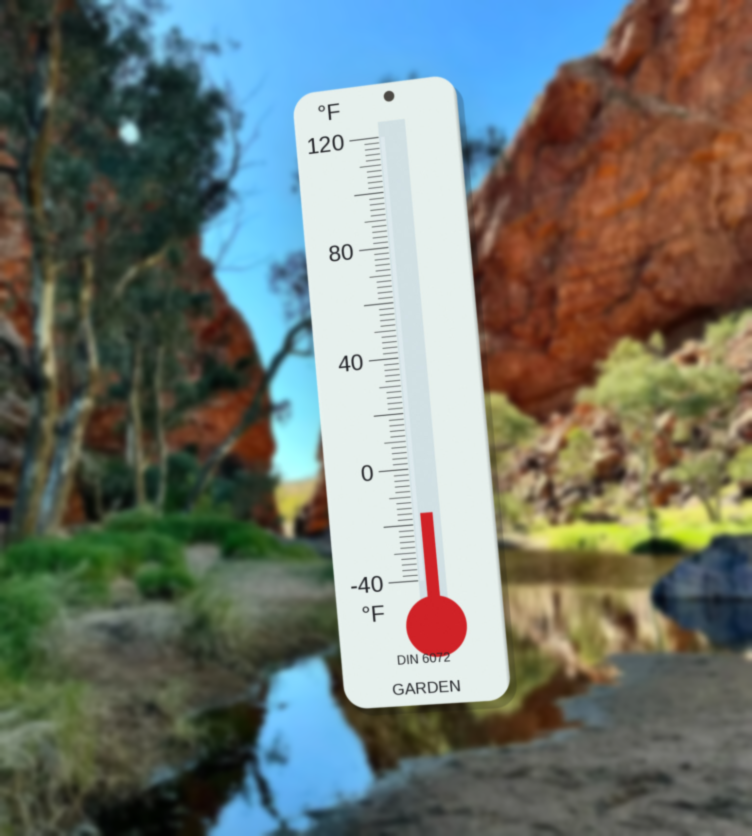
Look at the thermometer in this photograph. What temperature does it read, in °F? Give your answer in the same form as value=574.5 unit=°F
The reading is value=-16 unit=°F
